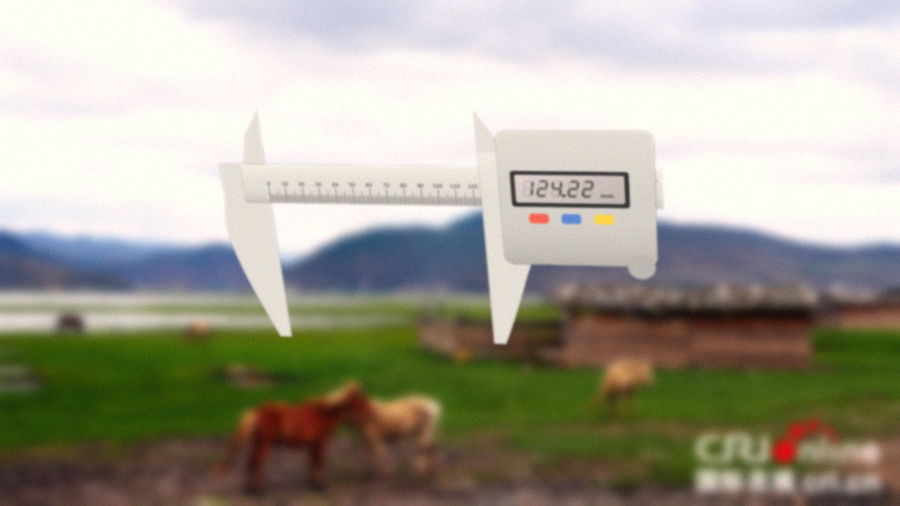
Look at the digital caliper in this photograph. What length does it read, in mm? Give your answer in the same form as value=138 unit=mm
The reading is value=124.22 unit=mm
